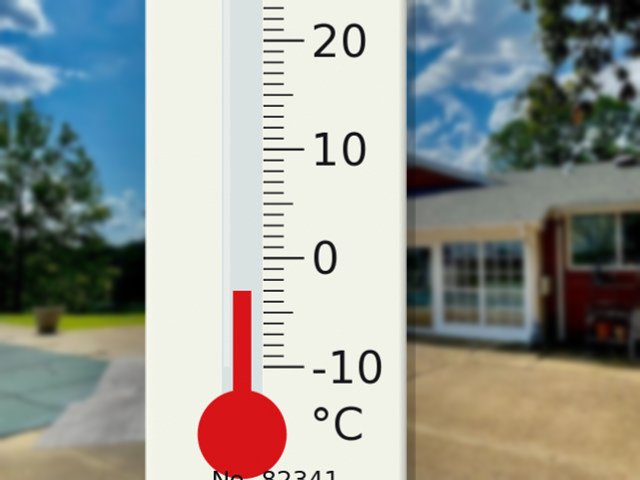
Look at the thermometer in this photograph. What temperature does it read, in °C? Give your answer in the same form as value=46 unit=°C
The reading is value=-3 unit=°C
